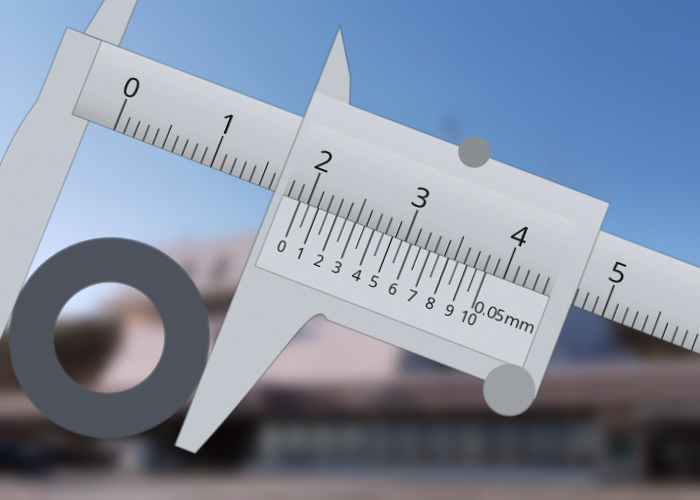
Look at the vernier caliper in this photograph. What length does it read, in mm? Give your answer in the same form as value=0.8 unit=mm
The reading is value=19.2 unit=mm
